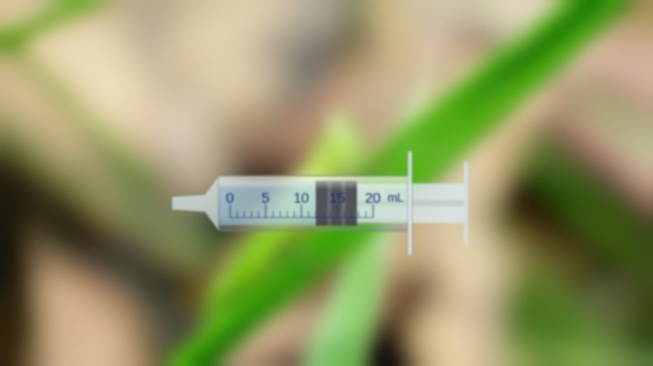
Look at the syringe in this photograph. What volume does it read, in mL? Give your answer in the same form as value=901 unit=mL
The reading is value=12 unit=mL
